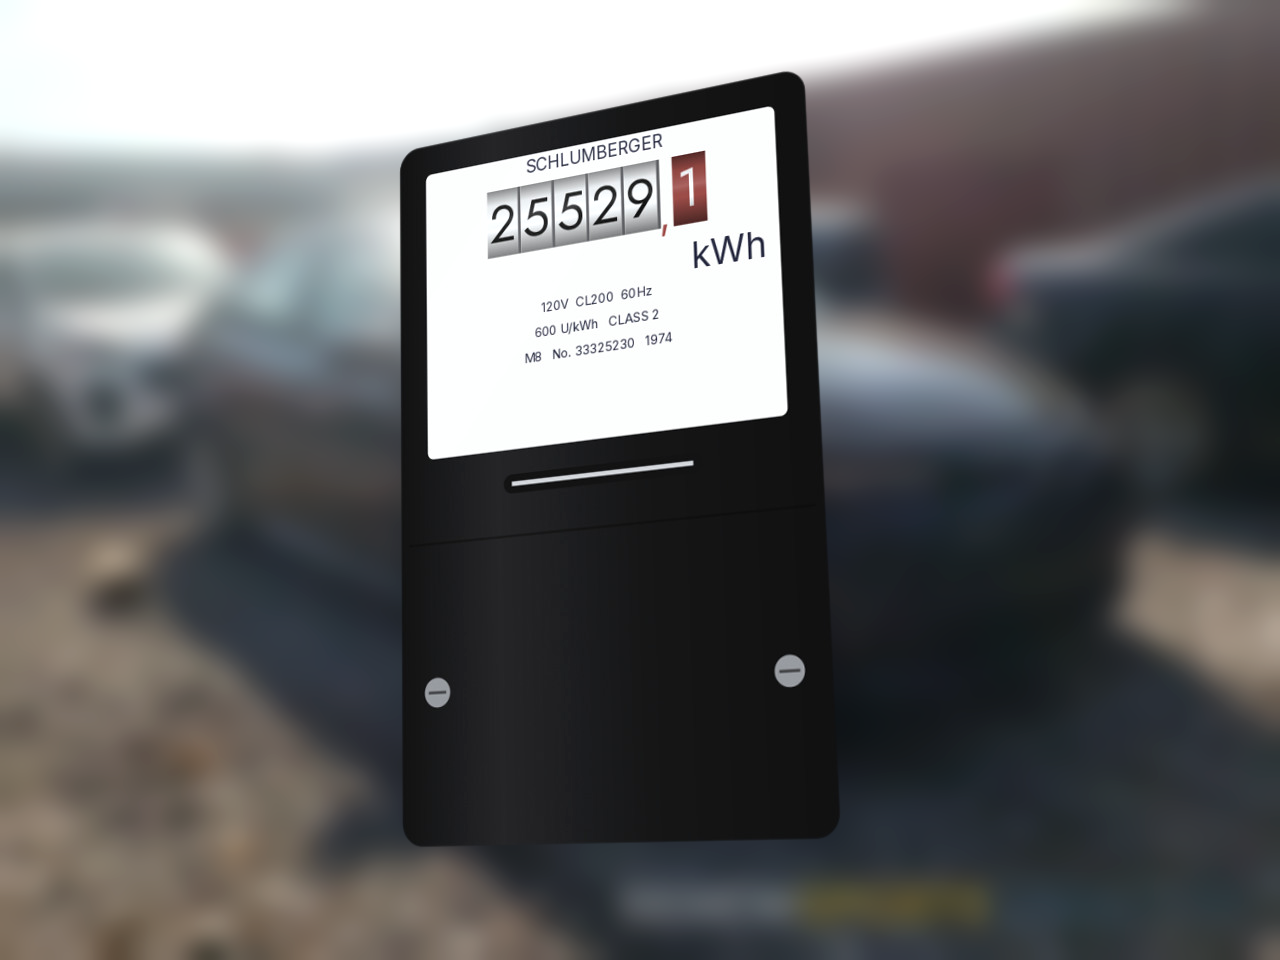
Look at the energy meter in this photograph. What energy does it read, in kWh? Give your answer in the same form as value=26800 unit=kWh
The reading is value=25529.1 unit=kWh
